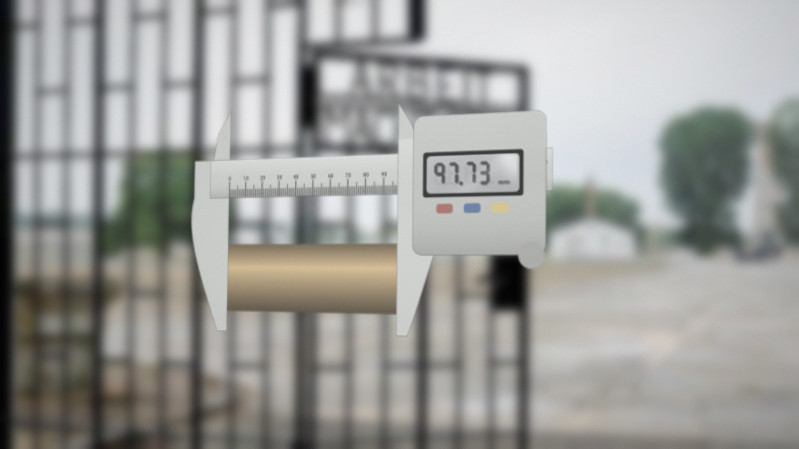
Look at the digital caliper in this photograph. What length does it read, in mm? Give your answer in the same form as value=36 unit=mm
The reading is value=97.73 unit=mm
